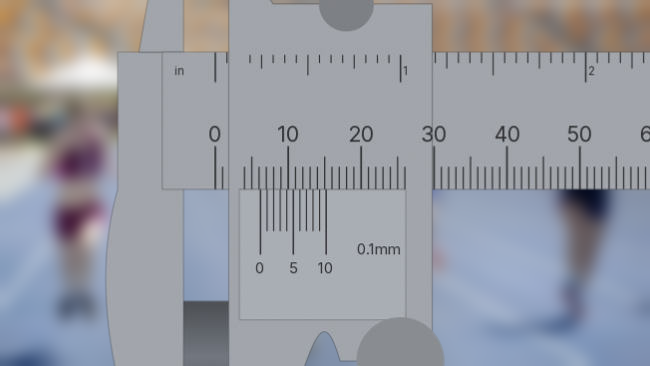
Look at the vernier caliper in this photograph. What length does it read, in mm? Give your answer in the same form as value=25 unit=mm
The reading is value=6.2 unit=mm
